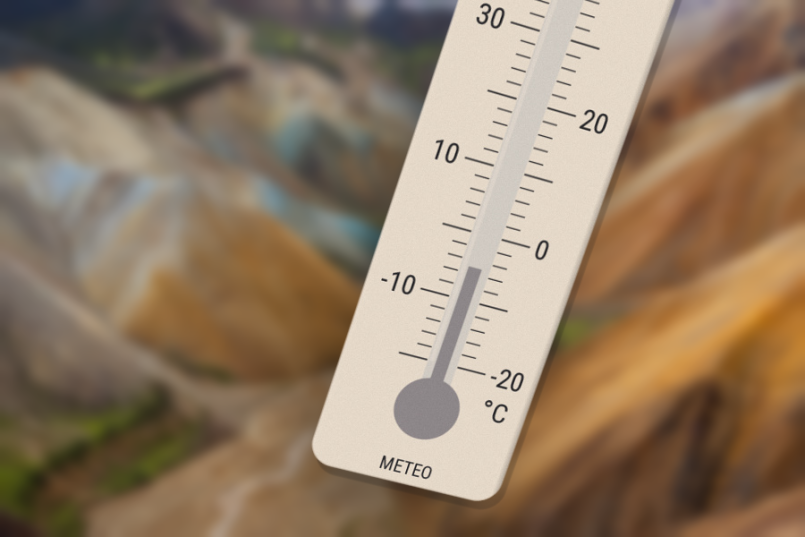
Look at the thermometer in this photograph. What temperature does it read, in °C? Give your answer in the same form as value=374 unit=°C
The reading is value=-5 unit=°C
